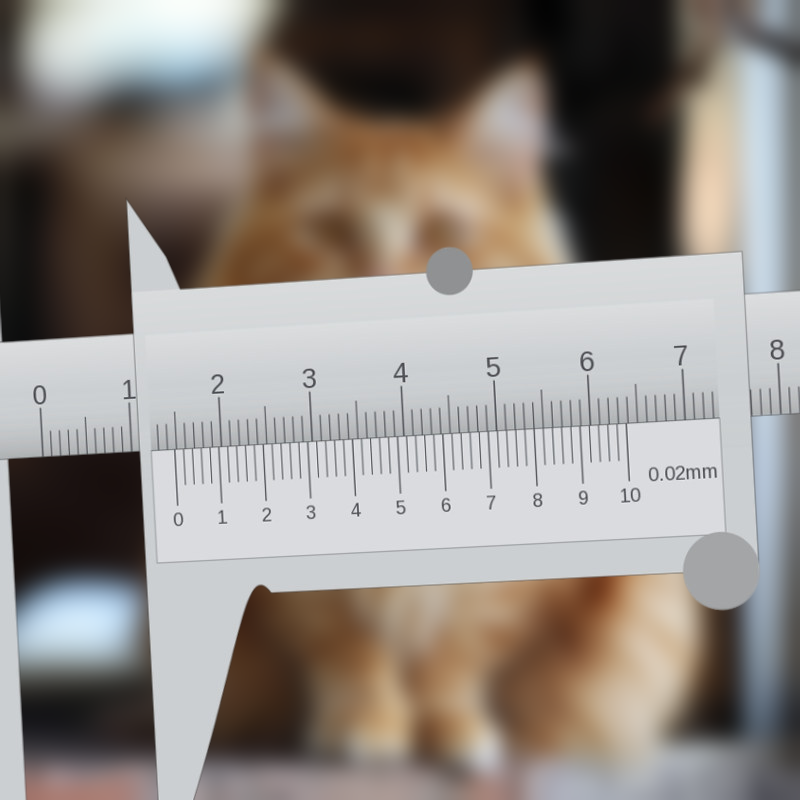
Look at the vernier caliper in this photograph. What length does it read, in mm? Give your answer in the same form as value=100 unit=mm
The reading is value=14.8 unit=mm
